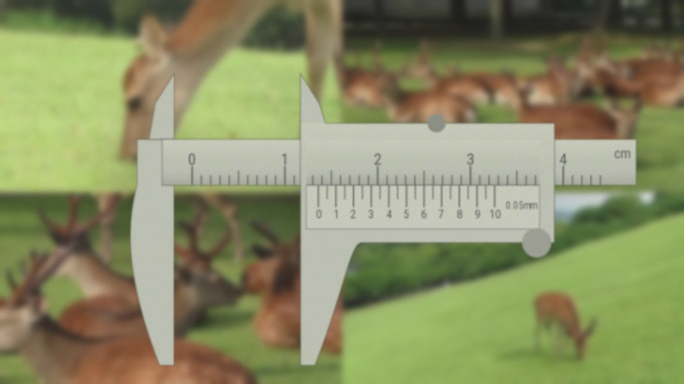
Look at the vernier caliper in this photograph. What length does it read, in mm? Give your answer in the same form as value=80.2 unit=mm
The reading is value=13.6 unit=mm
